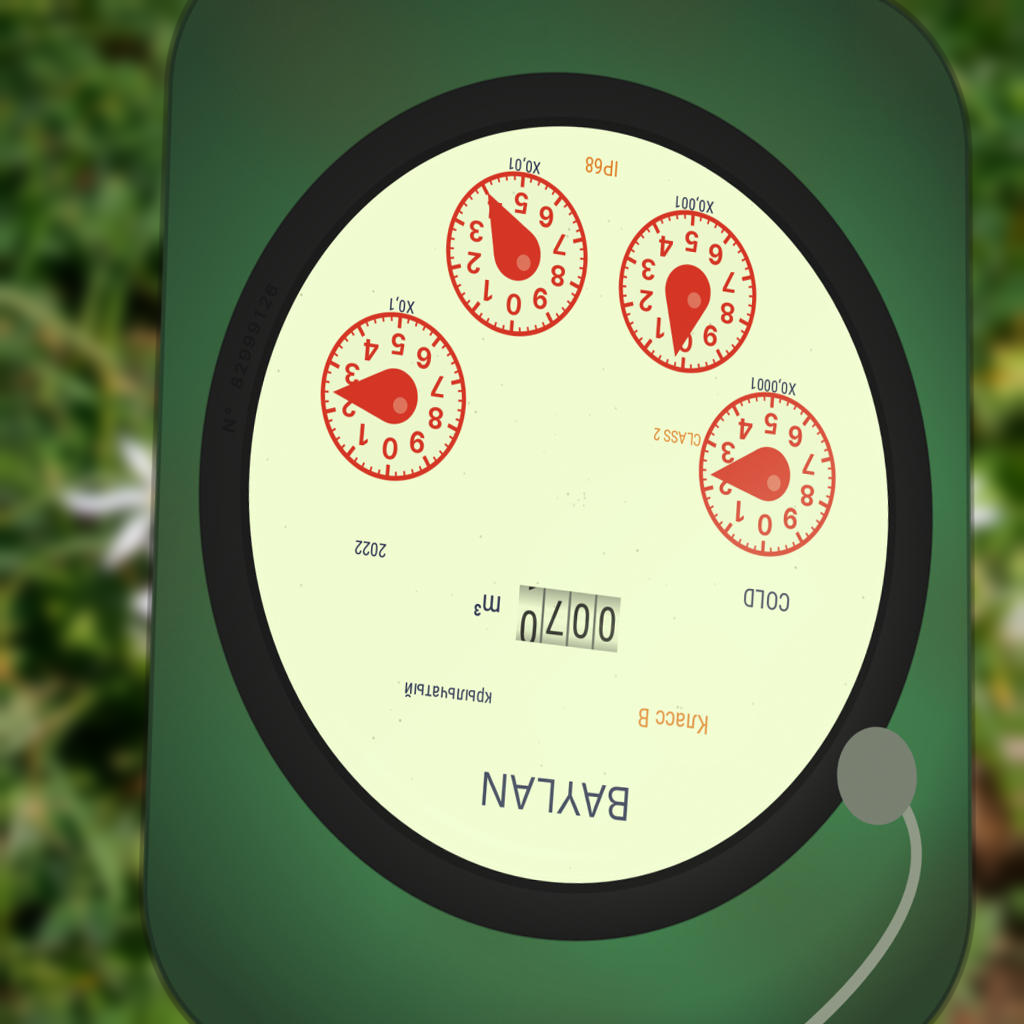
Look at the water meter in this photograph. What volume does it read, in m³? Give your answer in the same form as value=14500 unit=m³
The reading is value=70.2402 unit=m³
